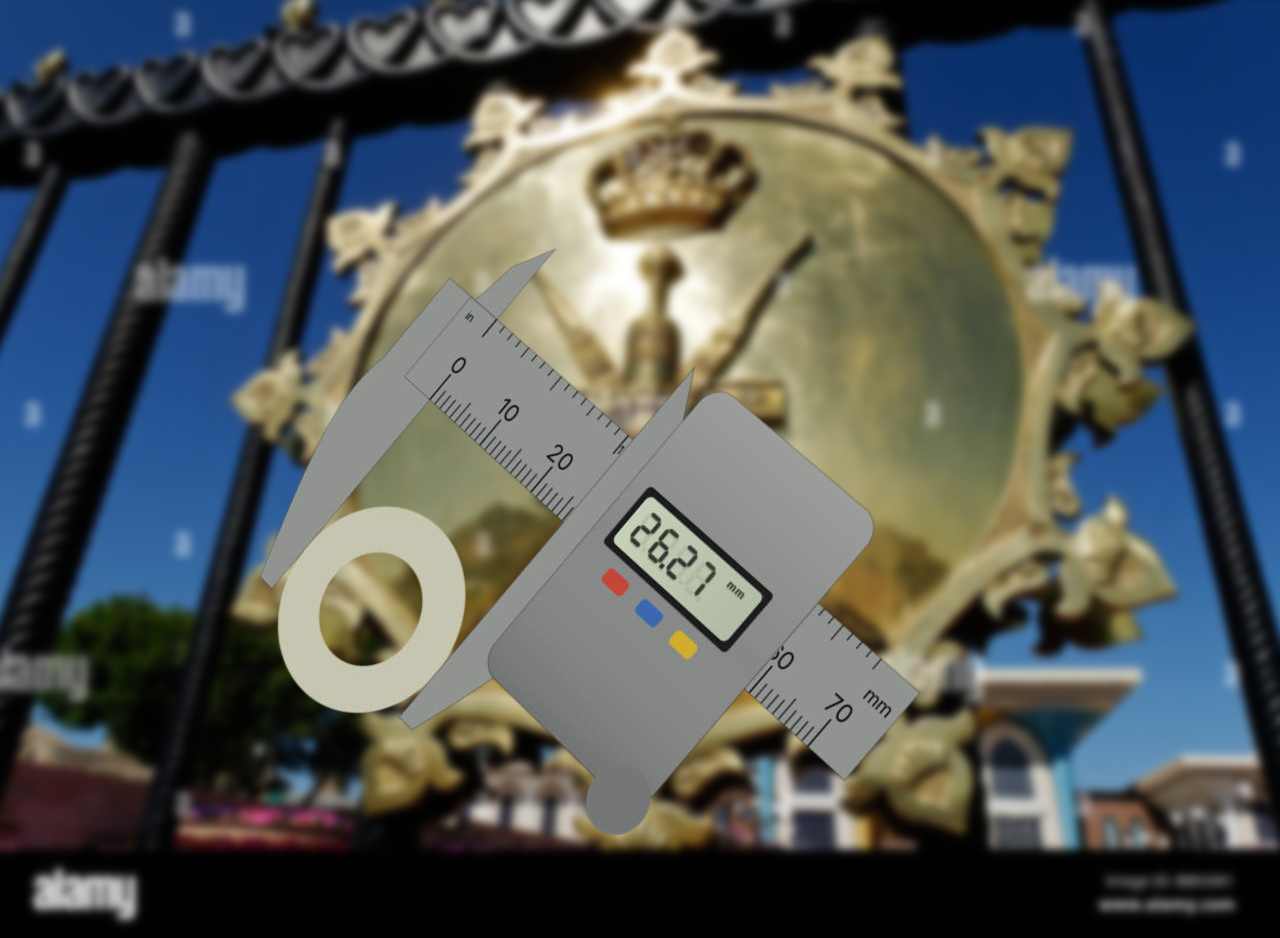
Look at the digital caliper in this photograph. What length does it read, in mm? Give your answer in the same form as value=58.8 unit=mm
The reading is value=26.27 unit=mm
